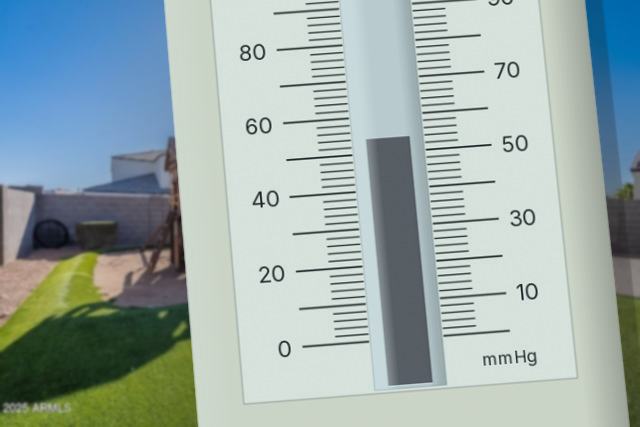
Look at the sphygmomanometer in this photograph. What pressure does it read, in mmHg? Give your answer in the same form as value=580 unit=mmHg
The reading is value=54 unit=mmHg
